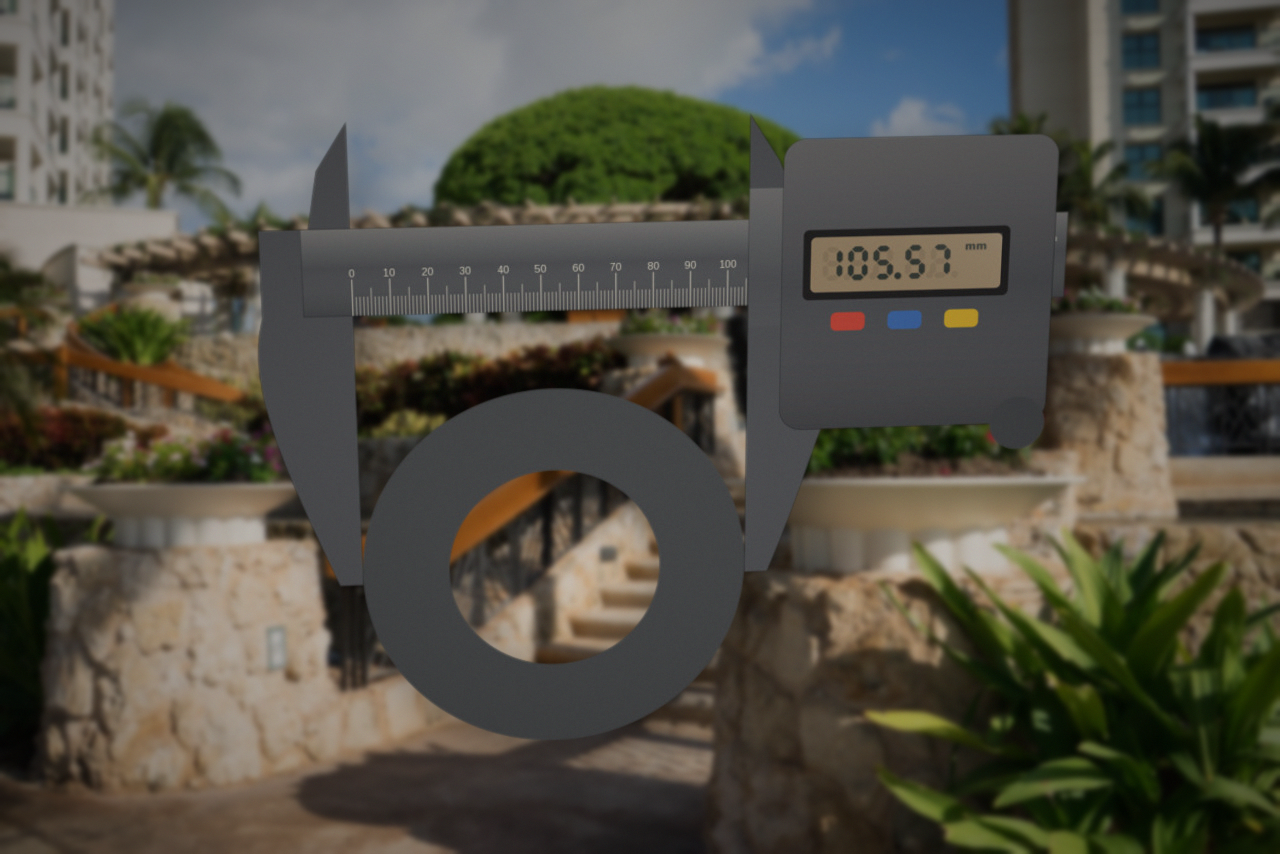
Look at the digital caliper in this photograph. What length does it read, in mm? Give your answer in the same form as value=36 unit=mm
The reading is value=105.57 unit=mm
